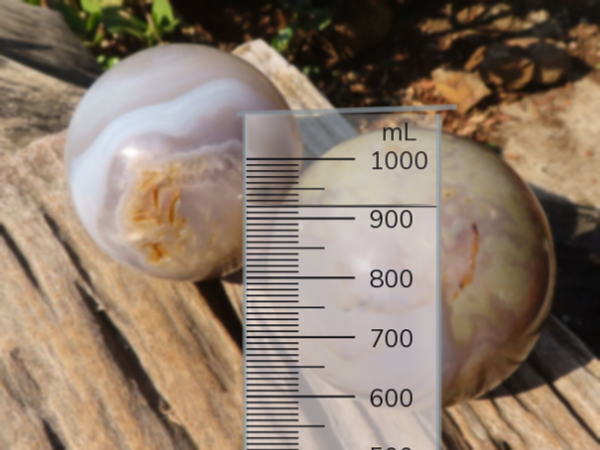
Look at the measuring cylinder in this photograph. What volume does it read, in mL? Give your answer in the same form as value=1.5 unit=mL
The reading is value=920 unit=mL
